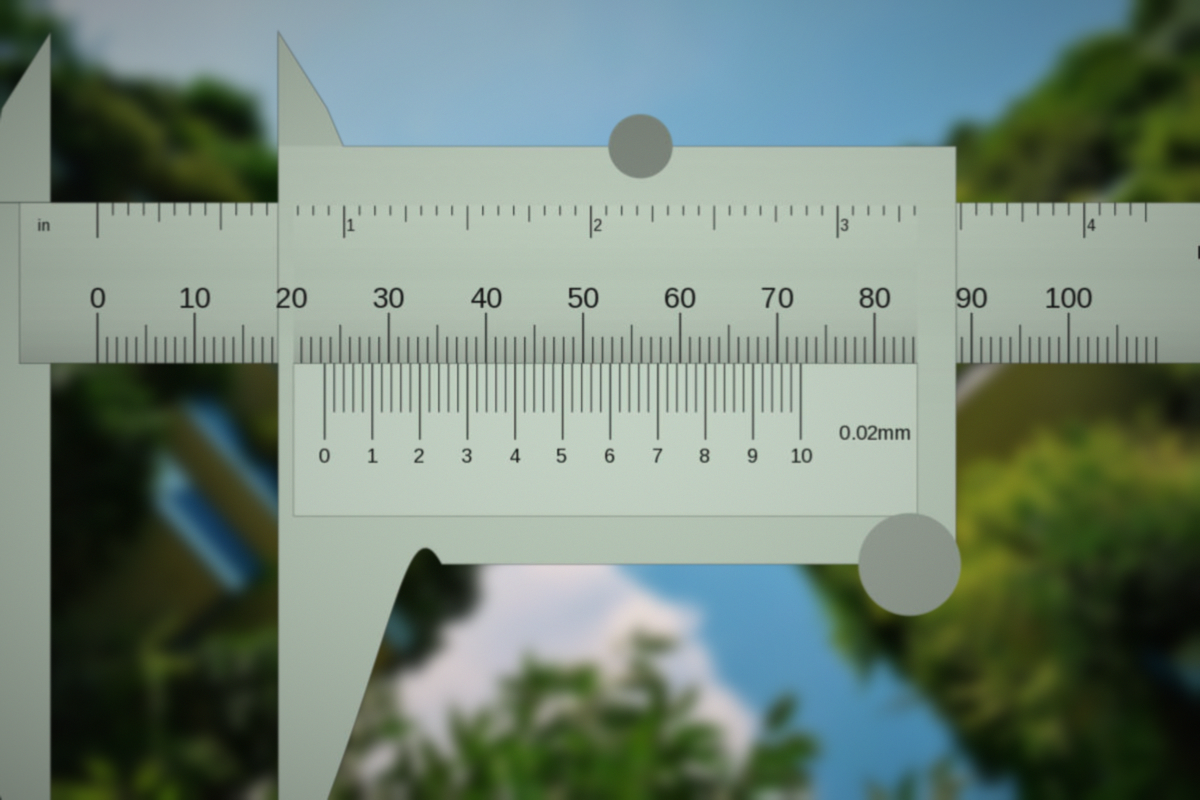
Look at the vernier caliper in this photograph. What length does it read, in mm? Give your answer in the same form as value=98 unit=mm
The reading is value=23.4 unit=mm
